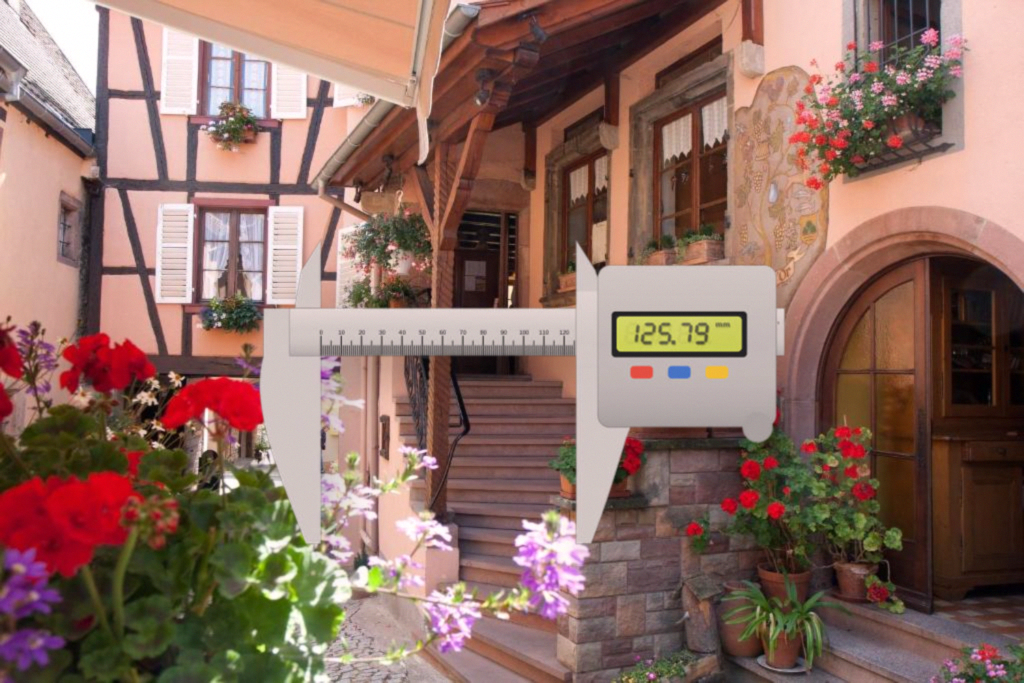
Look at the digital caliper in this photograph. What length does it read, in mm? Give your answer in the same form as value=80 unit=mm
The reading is value=125.79 unit=mm
